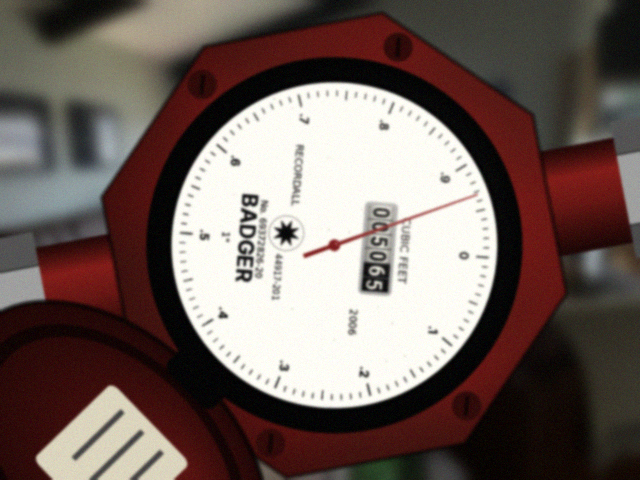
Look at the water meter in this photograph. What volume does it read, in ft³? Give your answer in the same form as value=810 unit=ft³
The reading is value=5064.93 unit=ft³
